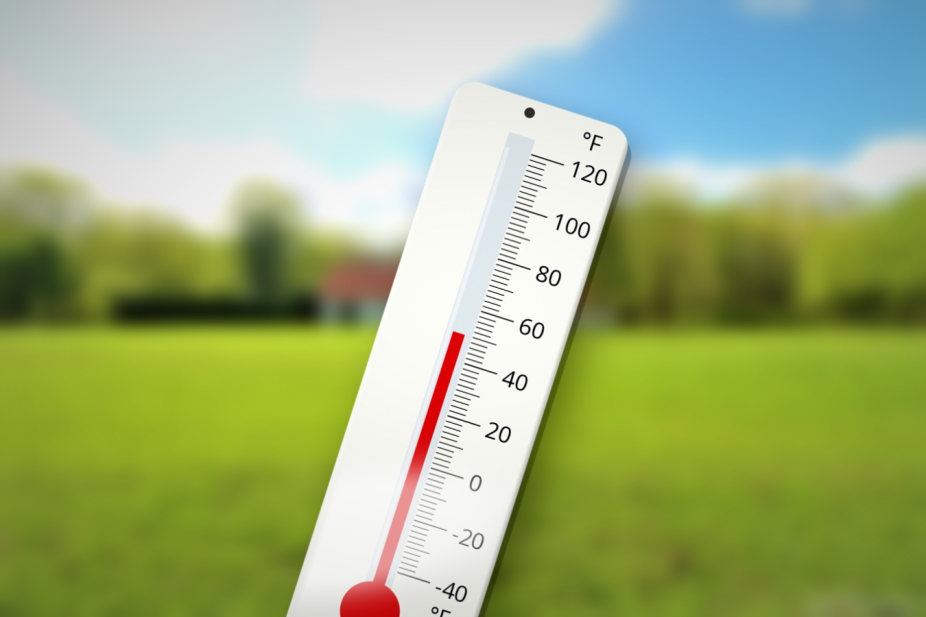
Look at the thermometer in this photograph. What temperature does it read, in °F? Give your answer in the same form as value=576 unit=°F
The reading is value=50 unit=°F
